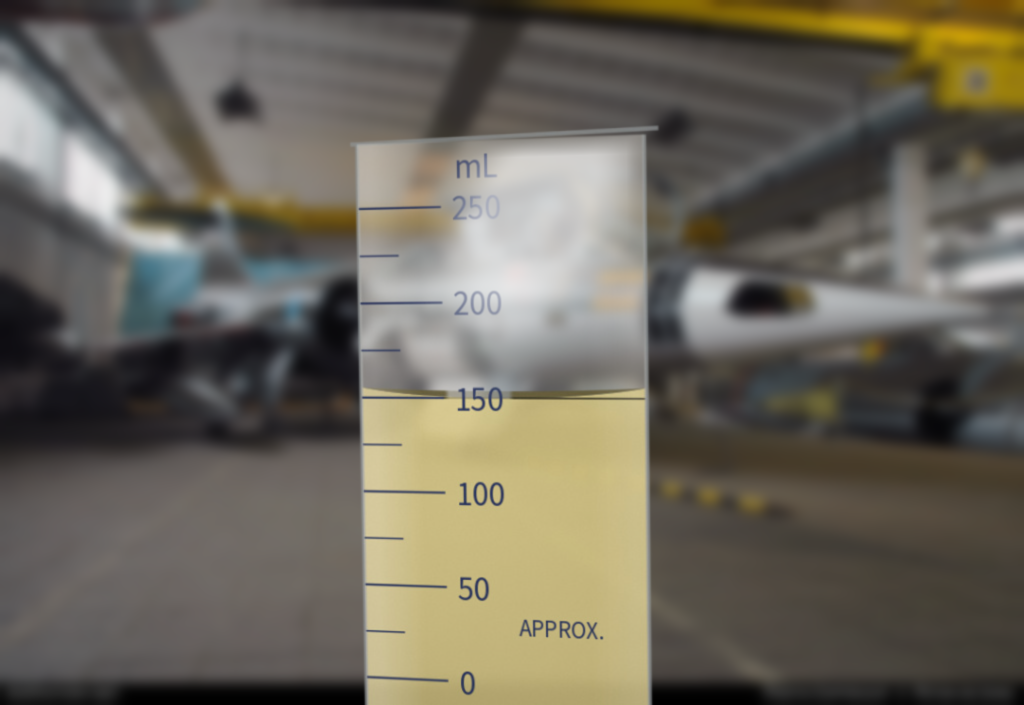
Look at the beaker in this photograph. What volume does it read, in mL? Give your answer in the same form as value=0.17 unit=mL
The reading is value=150 unit=mL
